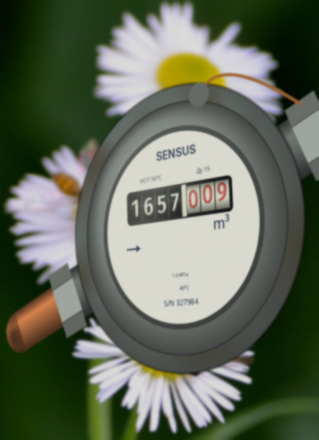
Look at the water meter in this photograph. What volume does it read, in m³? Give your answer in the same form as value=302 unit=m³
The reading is value=1657.009 unit=m³
